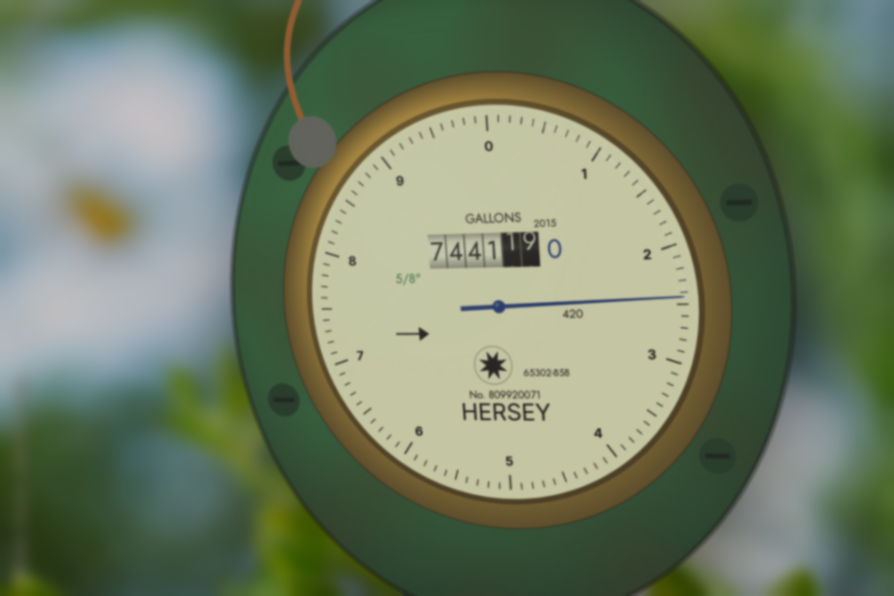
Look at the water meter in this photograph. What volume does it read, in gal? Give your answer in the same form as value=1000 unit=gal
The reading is value=7441192.4 unit=gal
